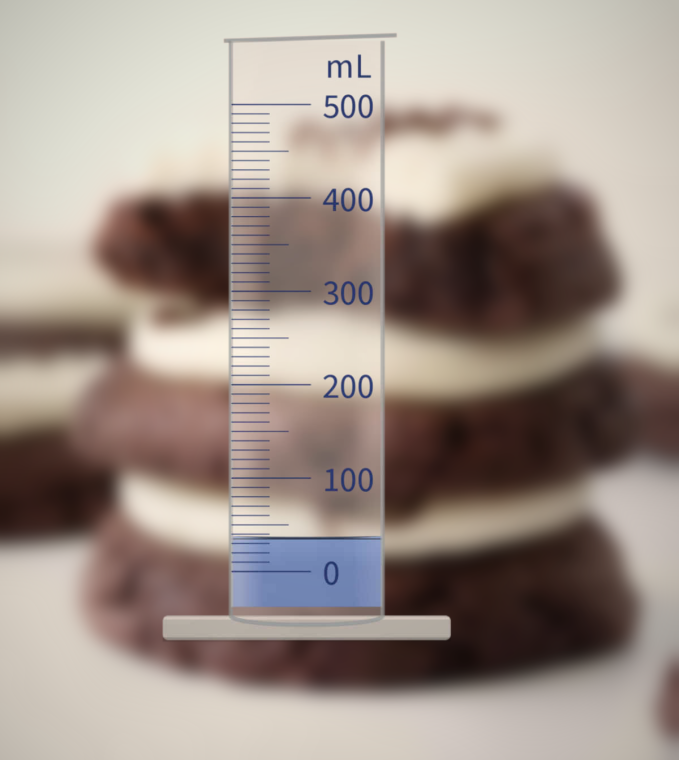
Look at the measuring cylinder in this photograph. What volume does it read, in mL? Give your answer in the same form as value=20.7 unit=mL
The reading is value=35 unit=mL
